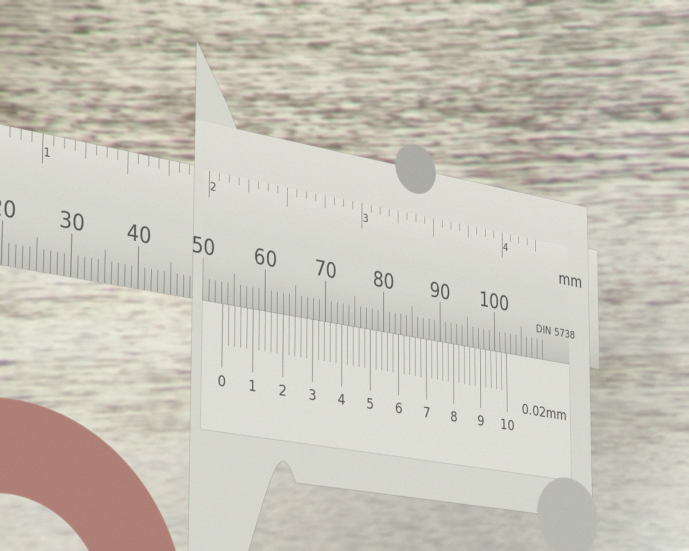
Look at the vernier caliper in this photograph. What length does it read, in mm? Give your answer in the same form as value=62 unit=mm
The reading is value=53.2 unit=mm
